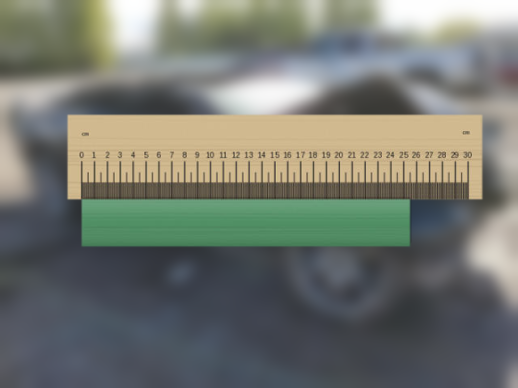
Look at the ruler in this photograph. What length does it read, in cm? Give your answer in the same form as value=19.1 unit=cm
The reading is value=25.5 unit=cm
